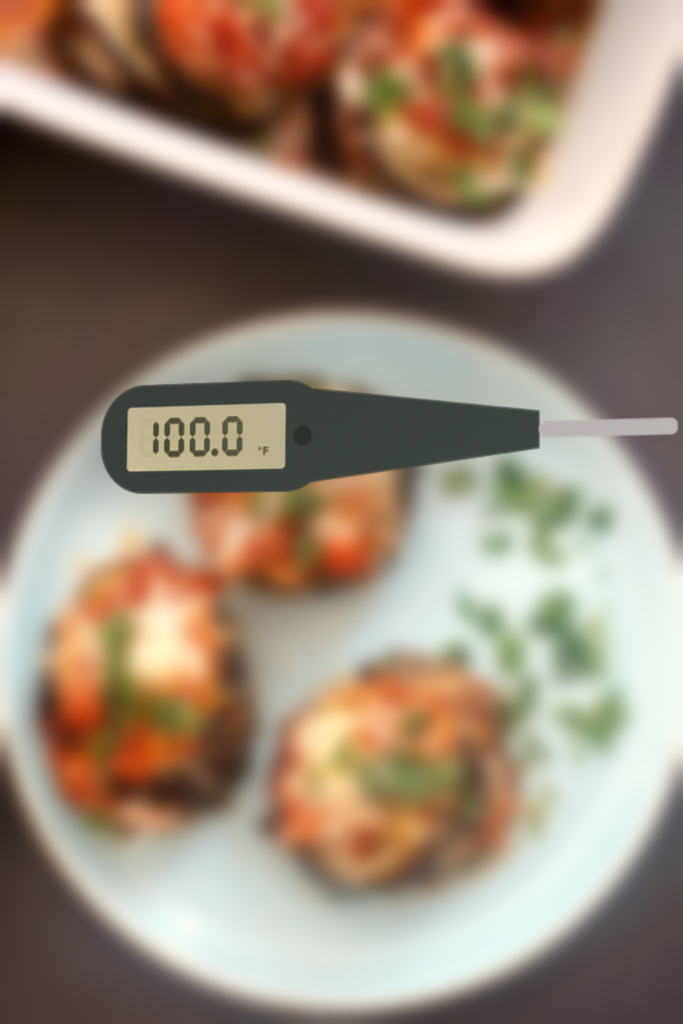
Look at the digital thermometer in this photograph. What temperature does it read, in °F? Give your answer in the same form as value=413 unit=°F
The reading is value=100.0 unit=°F
